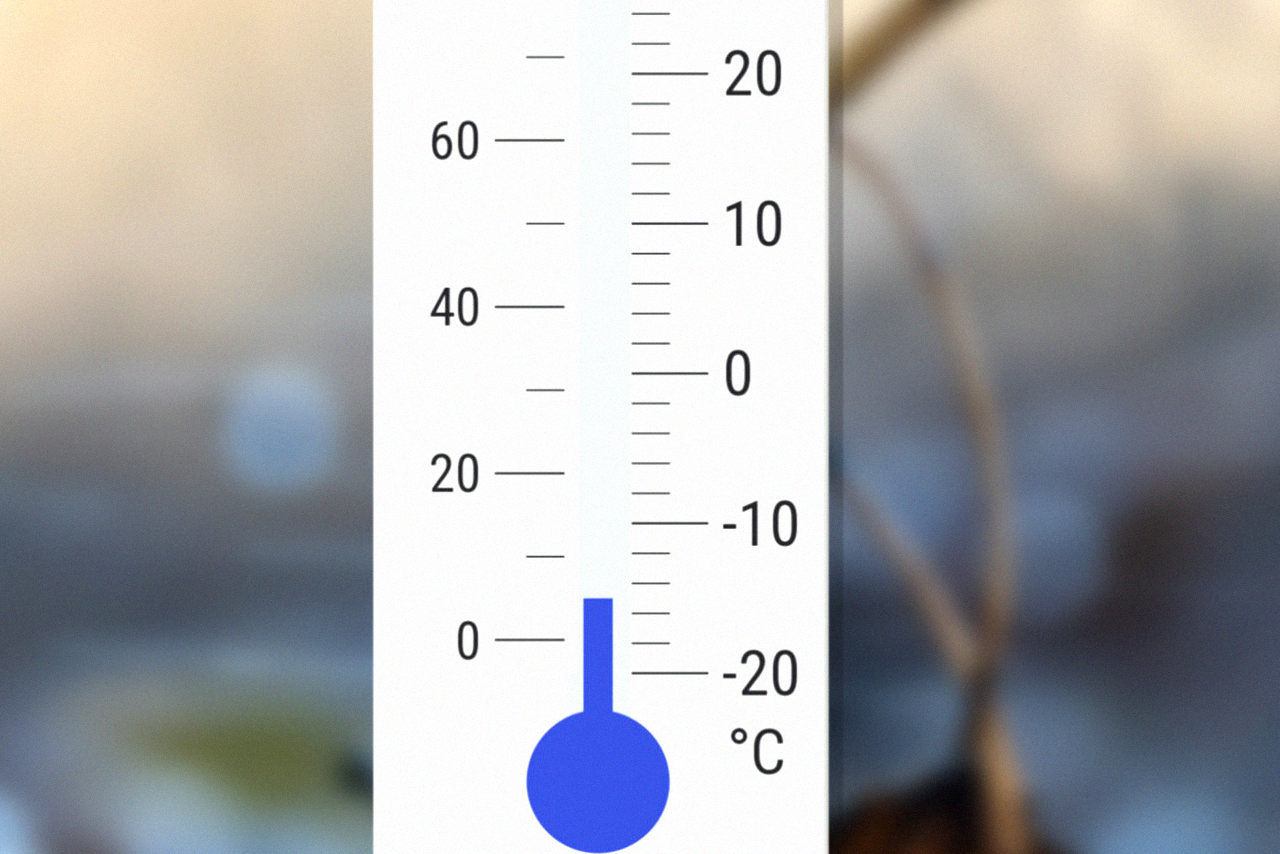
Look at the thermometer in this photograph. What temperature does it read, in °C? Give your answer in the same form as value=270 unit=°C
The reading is value=-15 unit=°C
